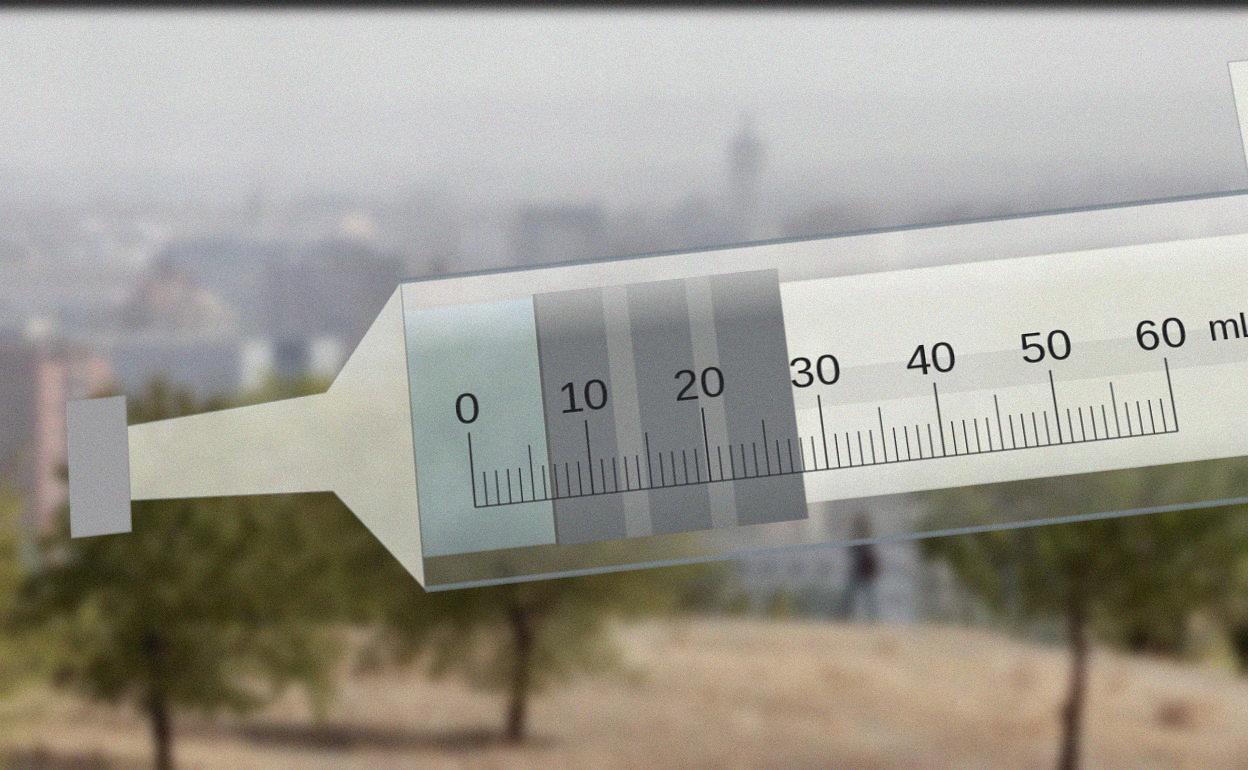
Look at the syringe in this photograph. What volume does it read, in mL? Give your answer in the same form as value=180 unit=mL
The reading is value=6.5 unit=mL
